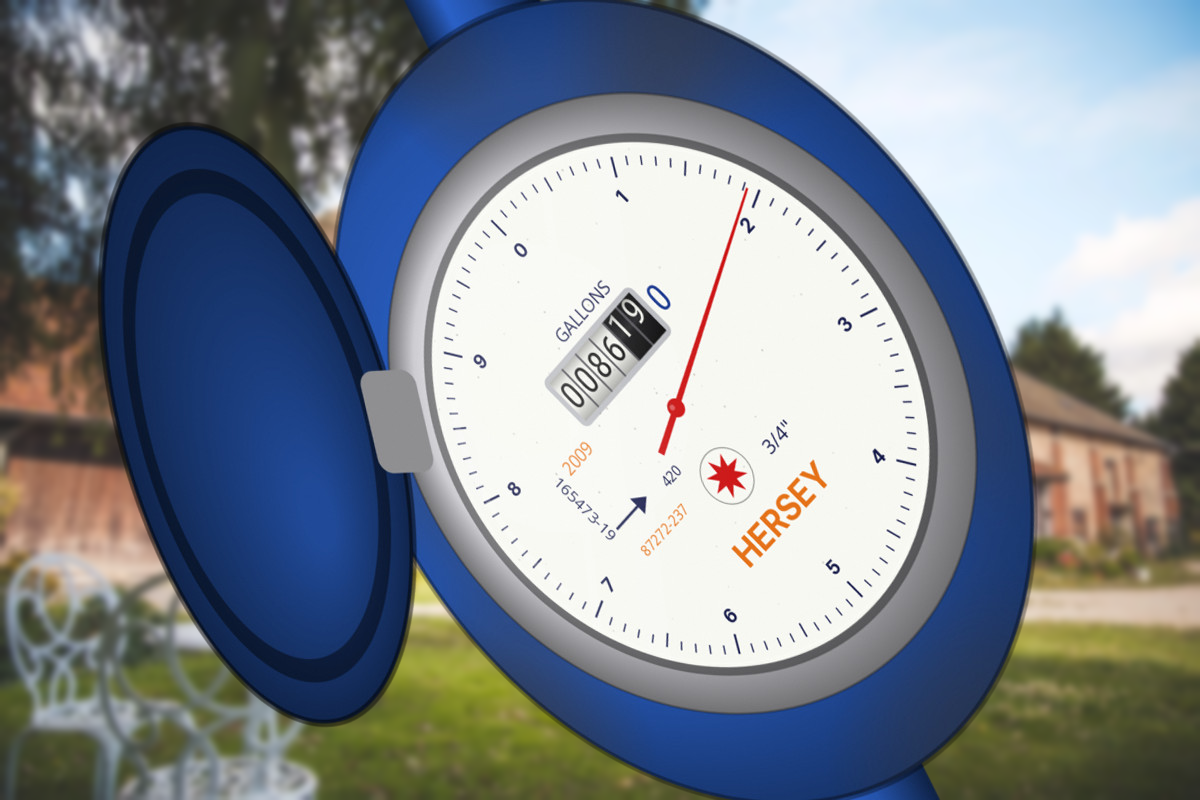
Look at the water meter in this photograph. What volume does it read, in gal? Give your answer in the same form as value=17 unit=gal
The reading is value=86191.9 unit=gal
